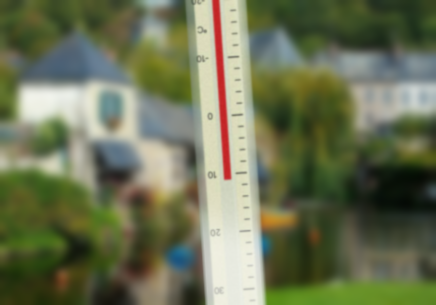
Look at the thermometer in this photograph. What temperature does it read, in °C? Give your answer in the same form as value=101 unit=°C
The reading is value=11 unit=°C
